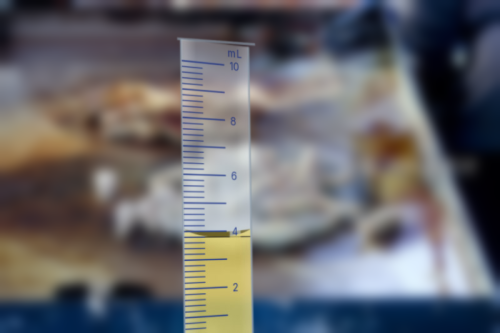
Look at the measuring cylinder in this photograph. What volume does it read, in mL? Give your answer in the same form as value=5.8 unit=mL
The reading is value=3.8 unit=mL
